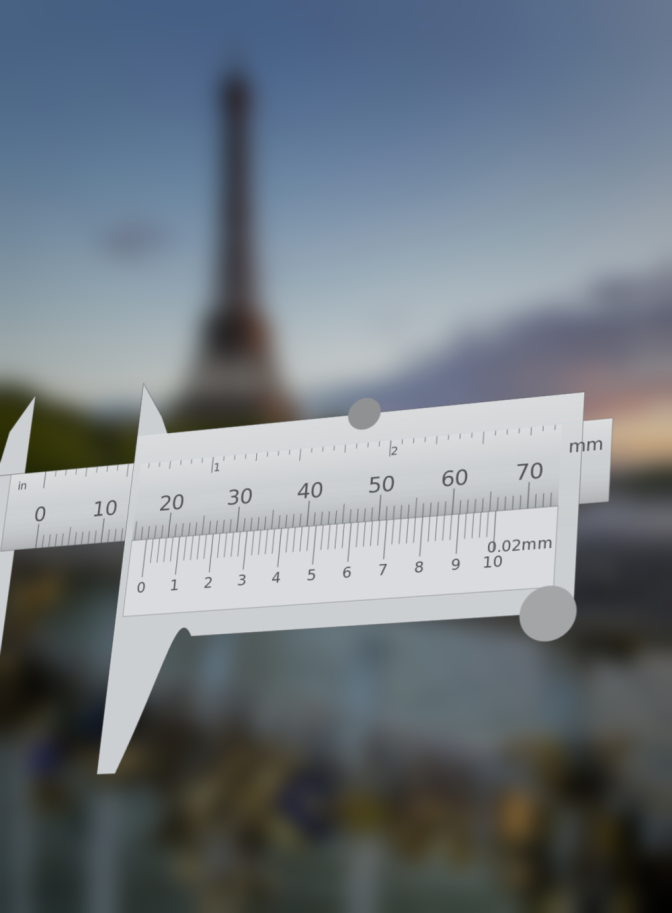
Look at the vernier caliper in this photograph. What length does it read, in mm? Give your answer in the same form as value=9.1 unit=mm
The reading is value=16.8 unit=mm
